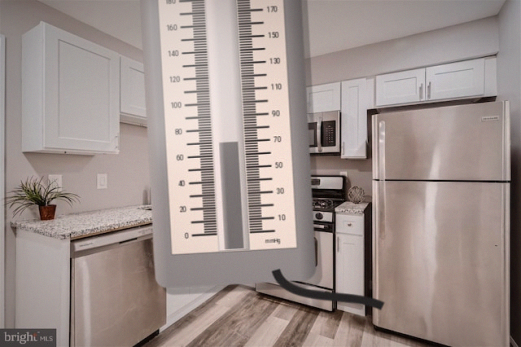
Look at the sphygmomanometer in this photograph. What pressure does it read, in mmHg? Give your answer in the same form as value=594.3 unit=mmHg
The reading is value=70 unit=mmHg
